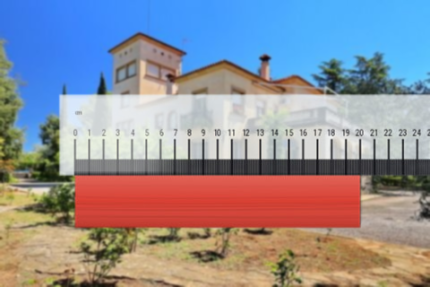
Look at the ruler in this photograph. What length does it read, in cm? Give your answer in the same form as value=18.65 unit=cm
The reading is value=20 unit=cm
